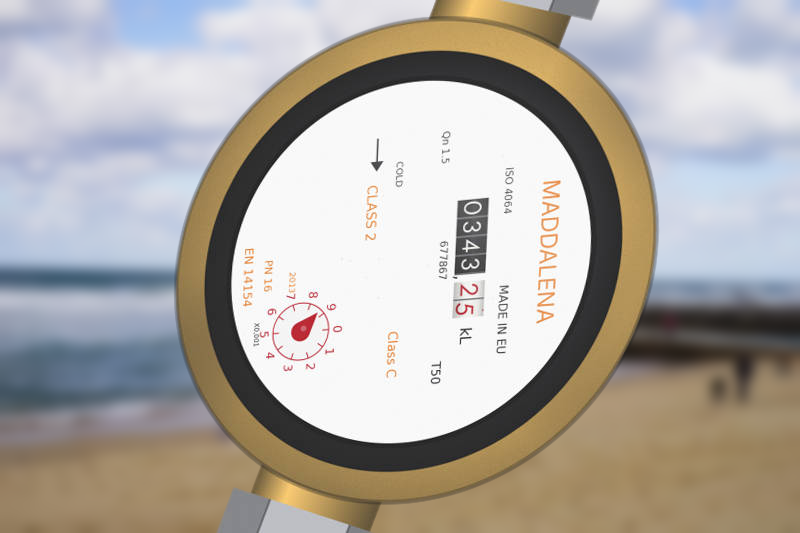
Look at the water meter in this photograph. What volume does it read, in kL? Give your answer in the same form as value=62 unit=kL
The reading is value=343.248 unit=kL
